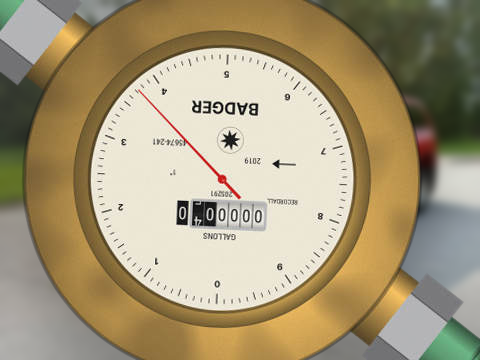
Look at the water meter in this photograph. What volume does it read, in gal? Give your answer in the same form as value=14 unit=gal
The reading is value=43.7 unit=gal
